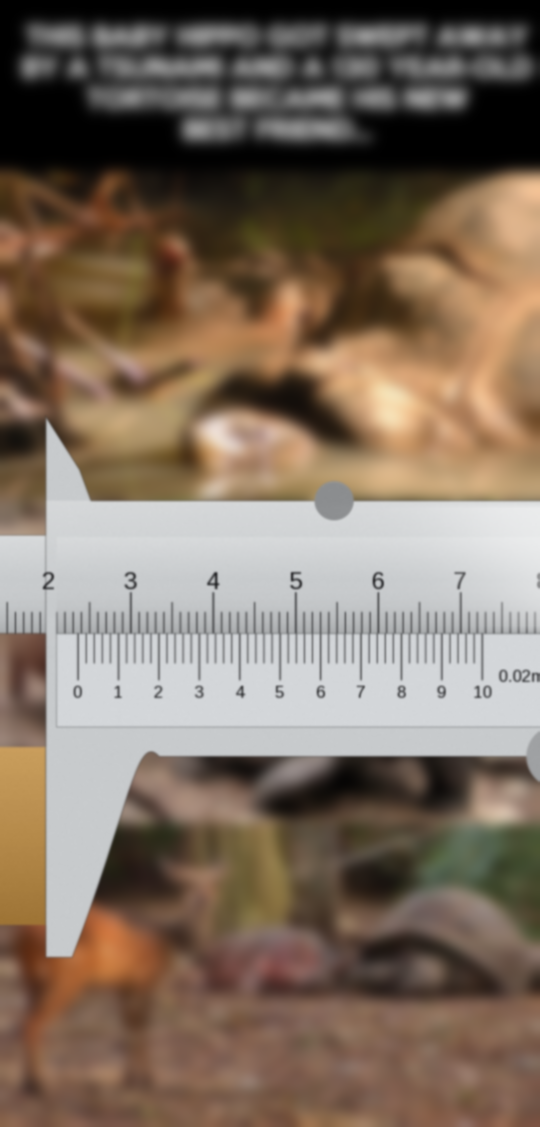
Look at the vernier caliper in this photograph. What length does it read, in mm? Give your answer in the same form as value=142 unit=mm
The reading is value=23.6 unit=mm
